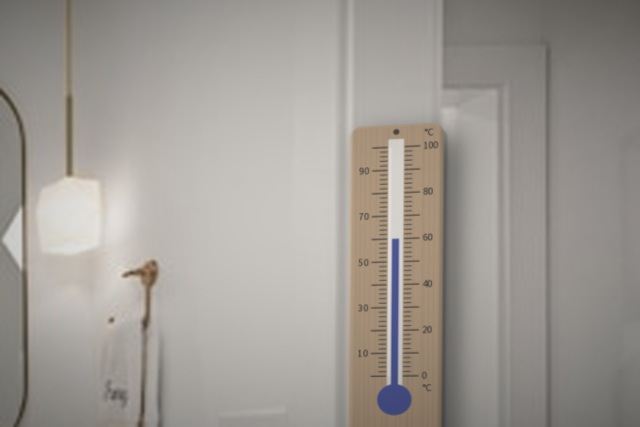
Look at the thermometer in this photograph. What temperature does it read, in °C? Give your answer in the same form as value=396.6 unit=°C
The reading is value=60 unit=°C
